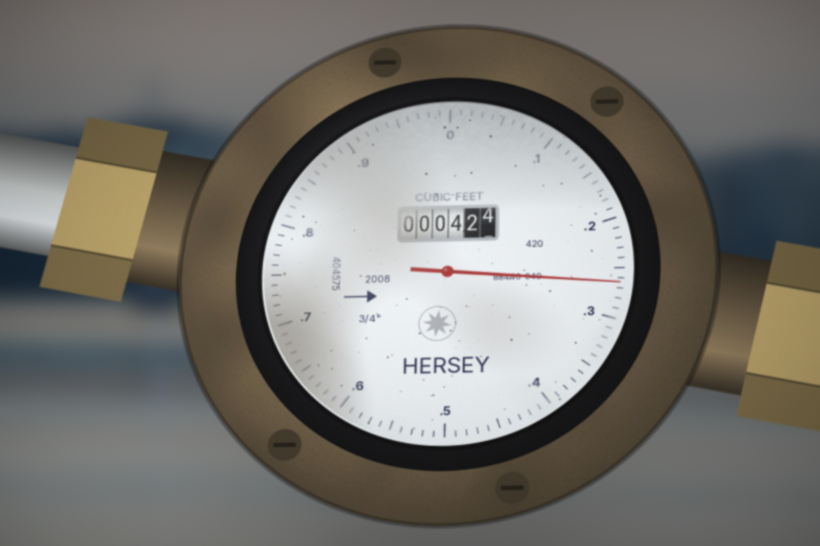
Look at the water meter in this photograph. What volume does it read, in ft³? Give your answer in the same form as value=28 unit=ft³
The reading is value=424.26 unit=ft³
